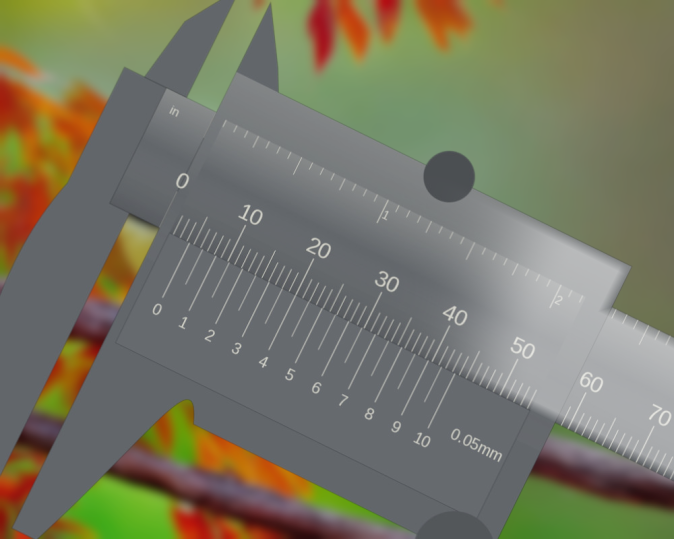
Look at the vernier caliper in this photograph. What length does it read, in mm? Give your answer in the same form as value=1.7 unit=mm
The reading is value=4.4 unit=mm
